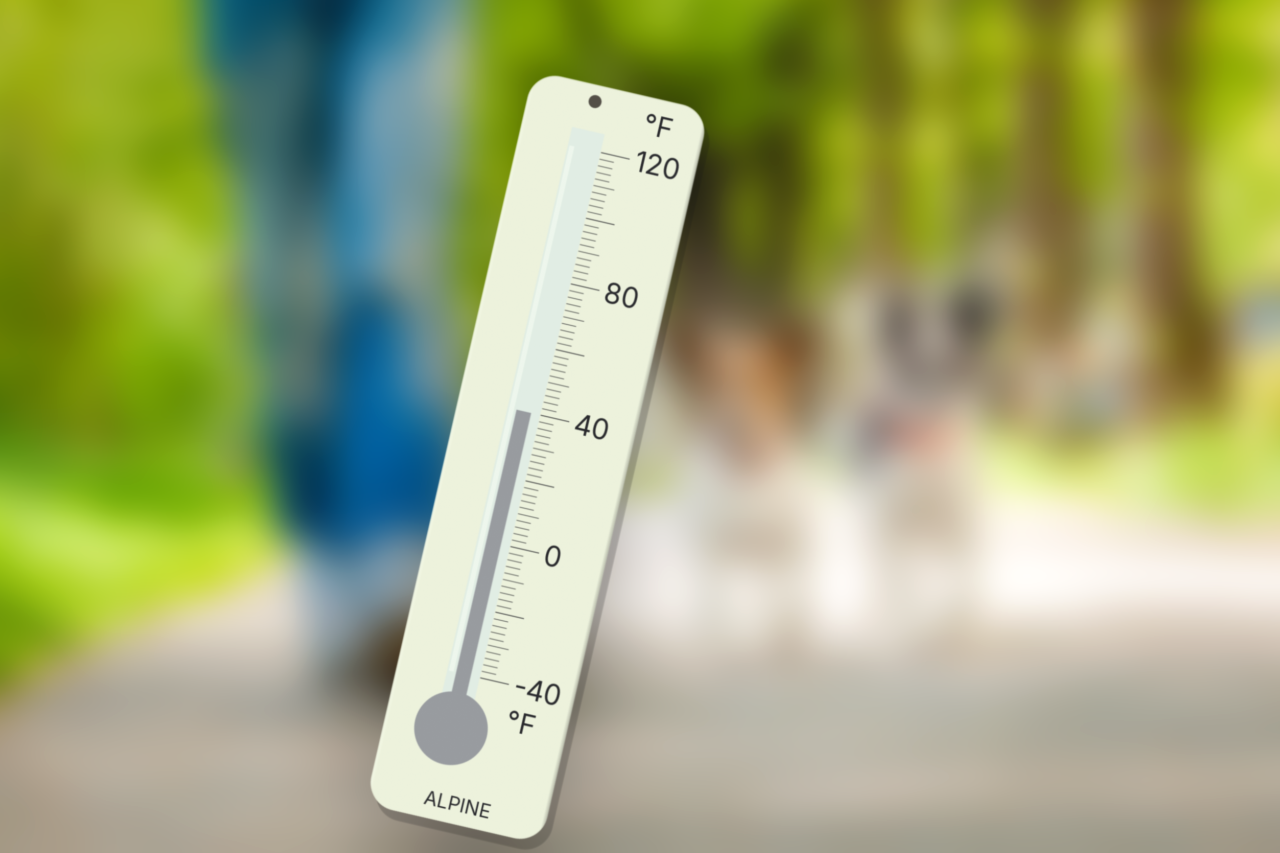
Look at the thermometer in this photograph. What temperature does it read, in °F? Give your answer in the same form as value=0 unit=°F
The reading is value=40 unit=°F
